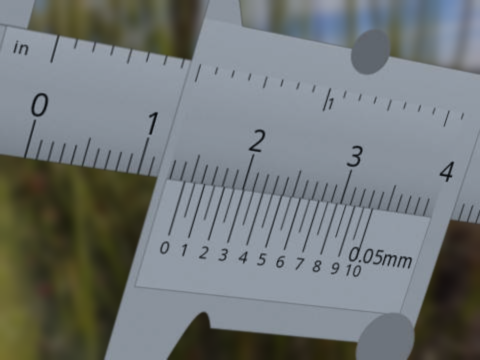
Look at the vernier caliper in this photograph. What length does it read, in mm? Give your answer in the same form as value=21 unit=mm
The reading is value=14.4 unit=mm
